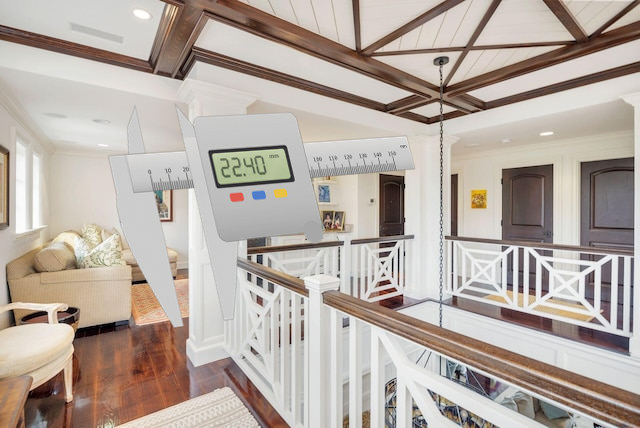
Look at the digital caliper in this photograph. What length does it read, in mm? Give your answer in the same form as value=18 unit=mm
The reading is value=22.40 unit=mm
